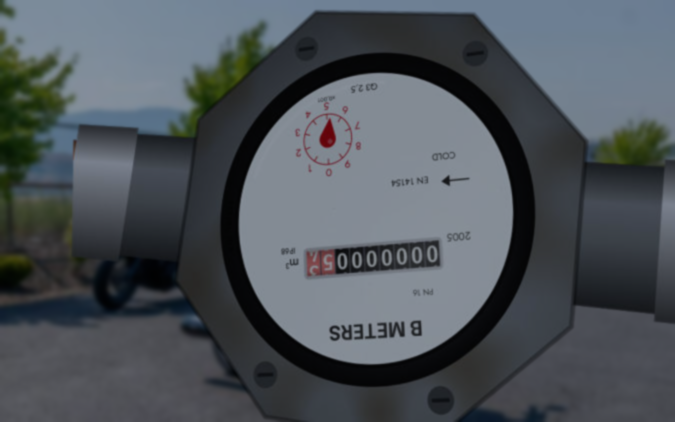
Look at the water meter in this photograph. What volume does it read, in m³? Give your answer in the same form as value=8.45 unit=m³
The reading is value=0.535 unit=m³
